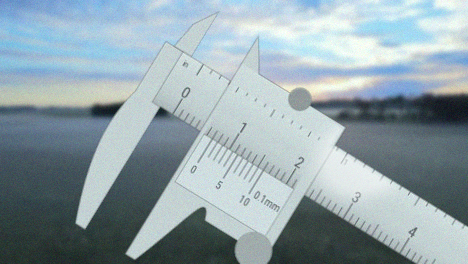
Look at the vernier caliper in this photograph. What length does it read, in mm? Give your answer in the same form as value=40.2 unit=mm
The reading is value=7.0 unit=mm
